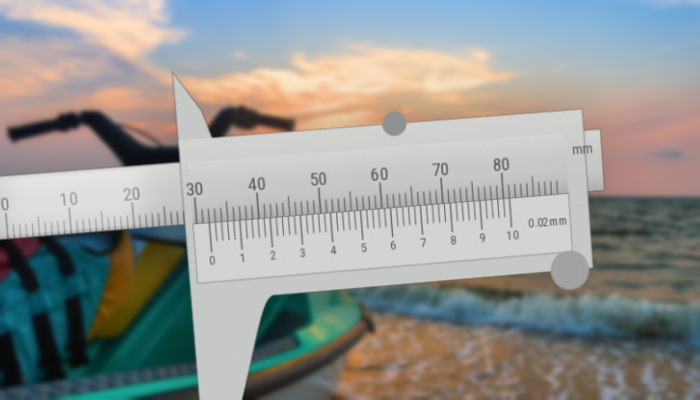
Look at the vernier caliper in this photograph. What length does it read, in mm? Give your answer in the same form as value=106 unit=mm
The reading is value=32.0 unit=mm
